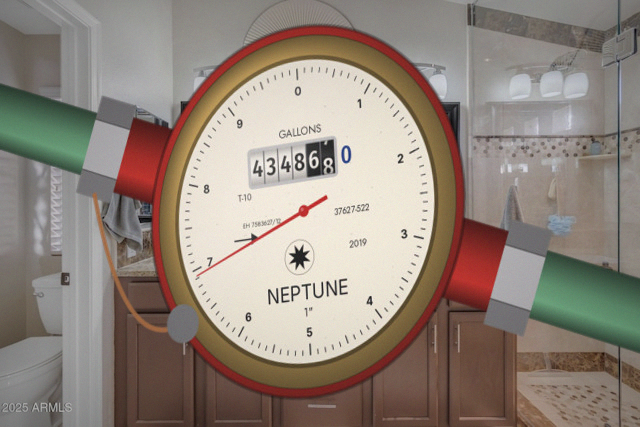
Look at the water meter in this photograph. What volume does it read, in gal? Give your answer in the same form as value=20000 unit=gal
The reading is value=4348676.9 unit=gal
